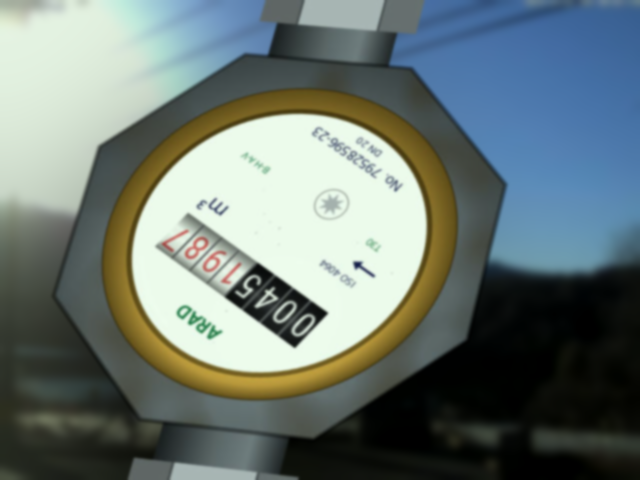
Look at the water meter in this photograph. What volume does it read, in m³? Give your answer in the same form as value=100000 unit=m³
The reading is value=45.1987 unit=m³
